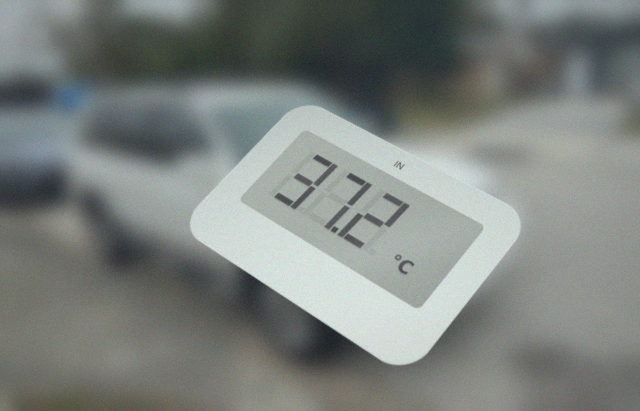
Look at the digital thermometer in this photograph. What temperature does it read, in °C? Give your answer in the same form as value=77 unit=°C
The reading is value=37.2 unit=°C
